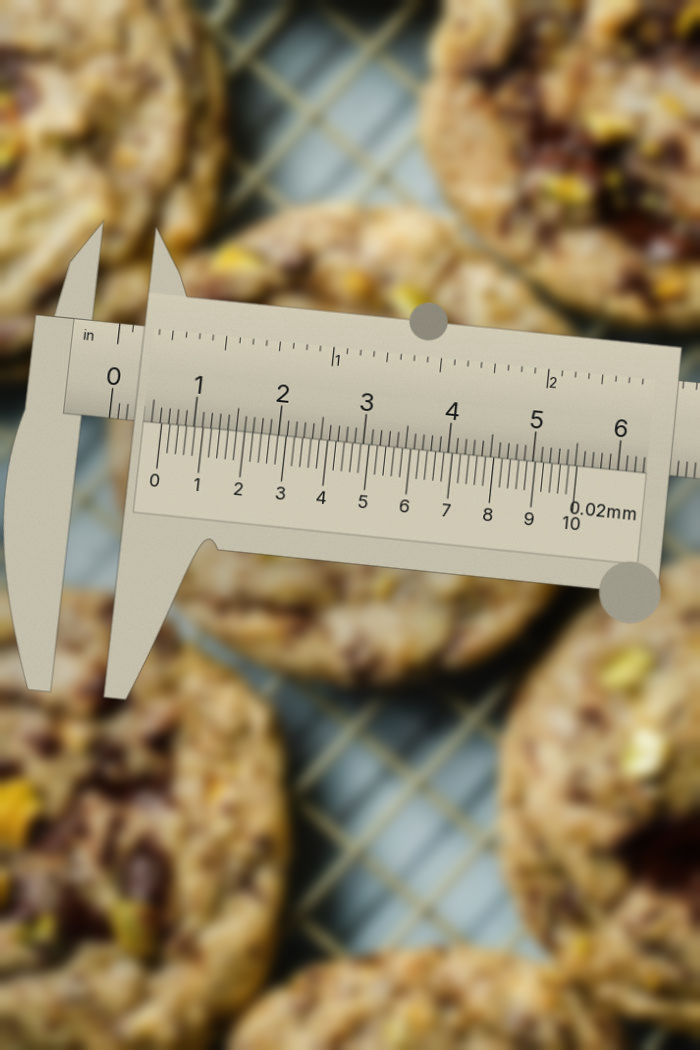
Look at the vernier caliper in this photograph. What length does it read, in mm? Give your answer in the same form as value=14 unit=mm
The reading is value=6.2 unit=mm
